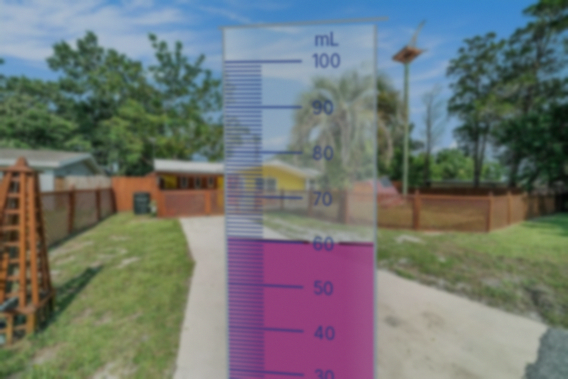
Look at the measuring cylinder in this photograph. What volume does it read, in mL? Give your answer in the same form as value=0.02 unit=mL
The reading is value=60 unit=mL
